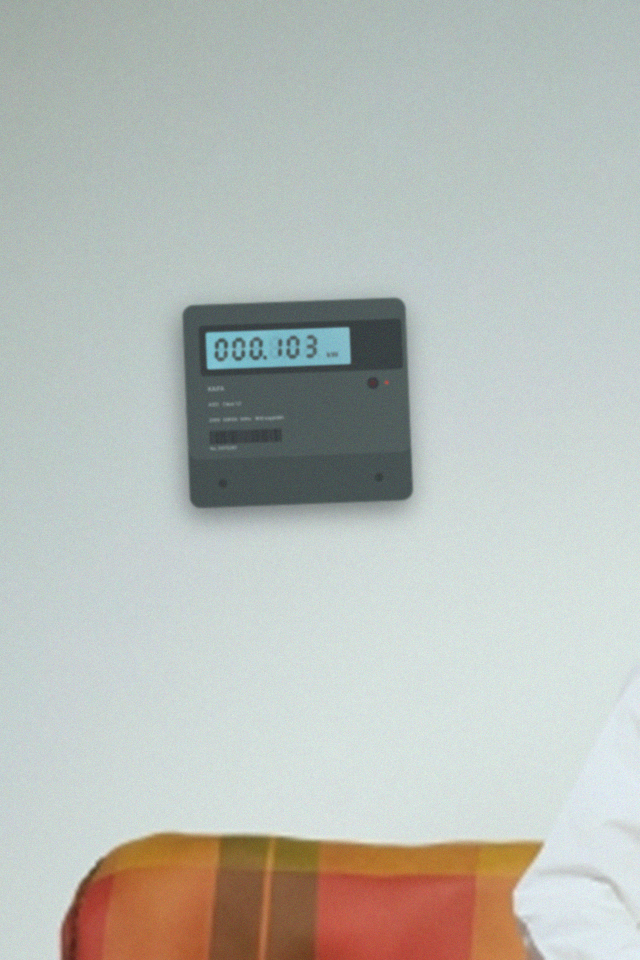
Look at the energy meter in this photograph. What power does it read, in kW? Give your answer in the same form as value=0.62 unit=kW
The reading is value=0.103 unit=kW
